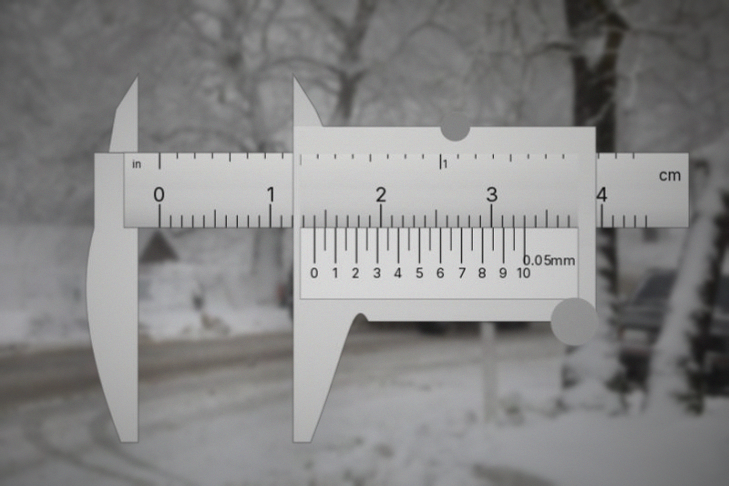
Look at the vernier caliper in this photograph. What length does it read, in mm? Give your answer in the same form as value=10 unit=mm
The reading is value=14.0 unit=mm
